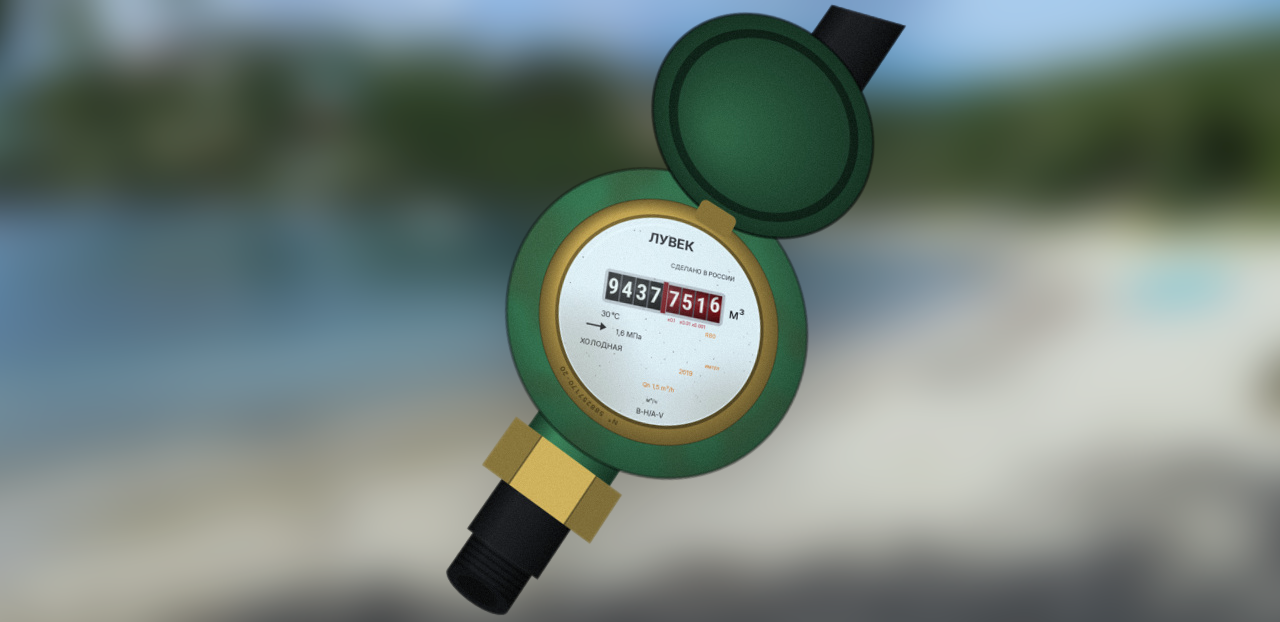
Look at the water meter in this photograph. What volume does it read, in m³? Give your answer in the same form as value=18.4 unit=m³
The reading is value=9437.7516 unit=m³
